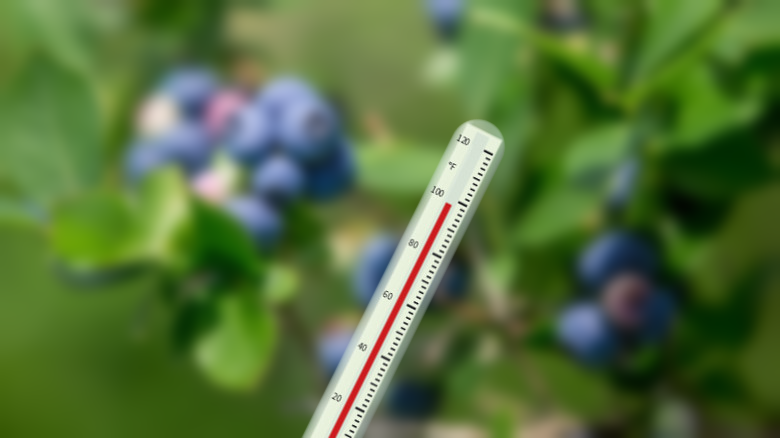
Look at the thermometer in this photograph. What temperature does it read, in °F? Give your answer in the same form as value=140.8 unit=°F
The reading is value=98 unit=°F
